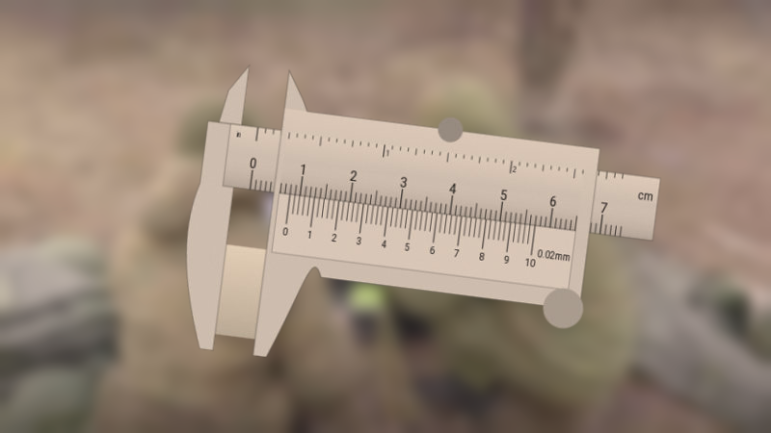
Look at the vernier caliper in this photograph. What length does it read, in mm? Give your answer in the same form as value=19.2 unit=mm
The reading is value=8.0 unit=mm
